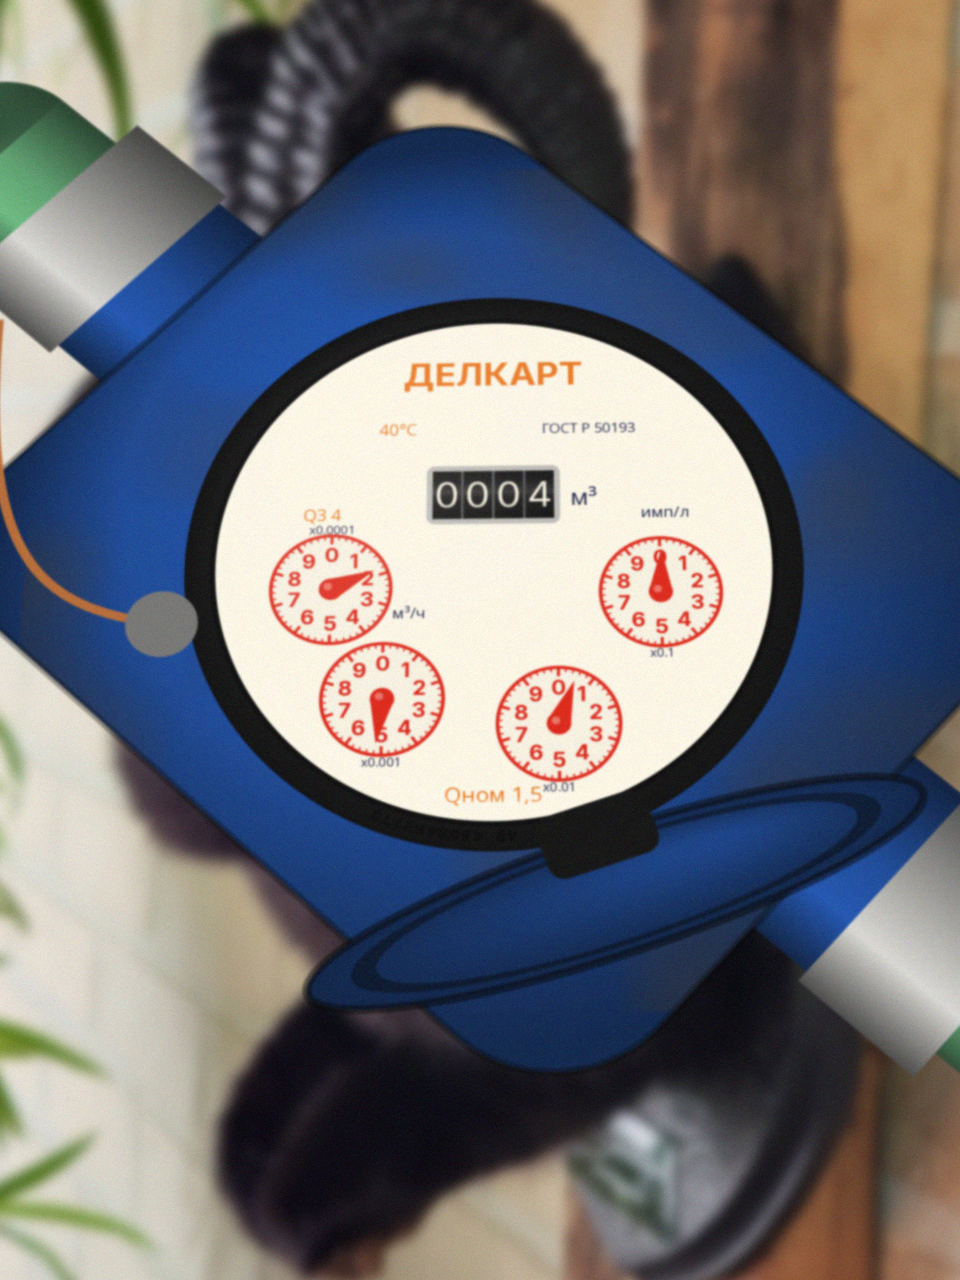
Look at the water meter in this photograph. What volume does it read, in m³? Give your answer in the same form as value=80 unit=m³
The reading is value=4.0051 unit=m³
